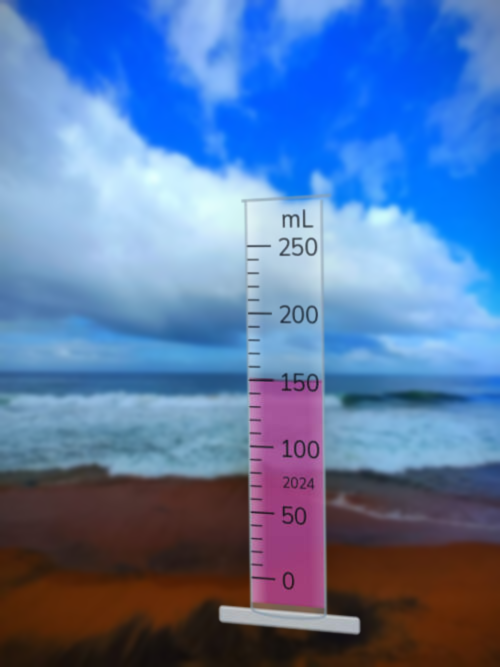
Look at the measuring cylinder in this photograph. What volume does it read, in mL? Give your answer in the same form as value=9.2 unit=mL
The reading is value=150 unit=mL
